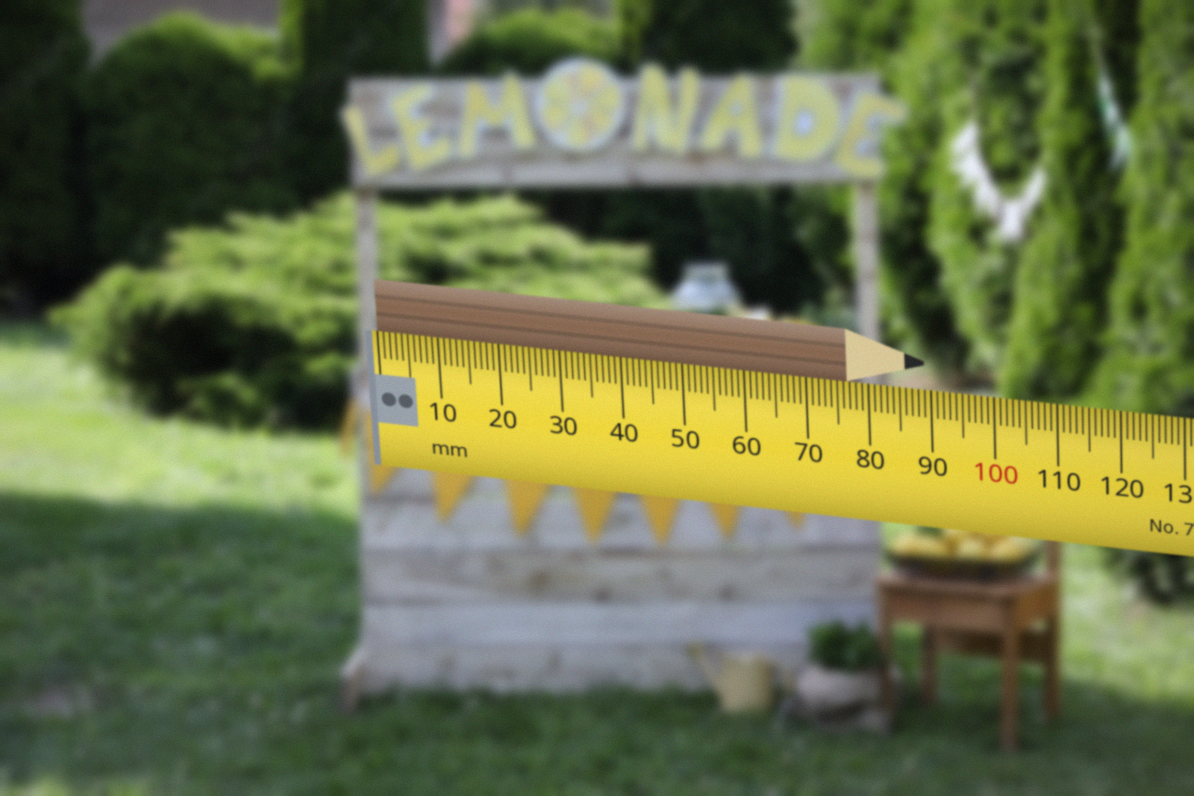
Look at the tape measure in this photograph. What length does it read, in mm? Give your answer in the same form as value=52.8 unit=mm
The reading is value=89 unit=mm
